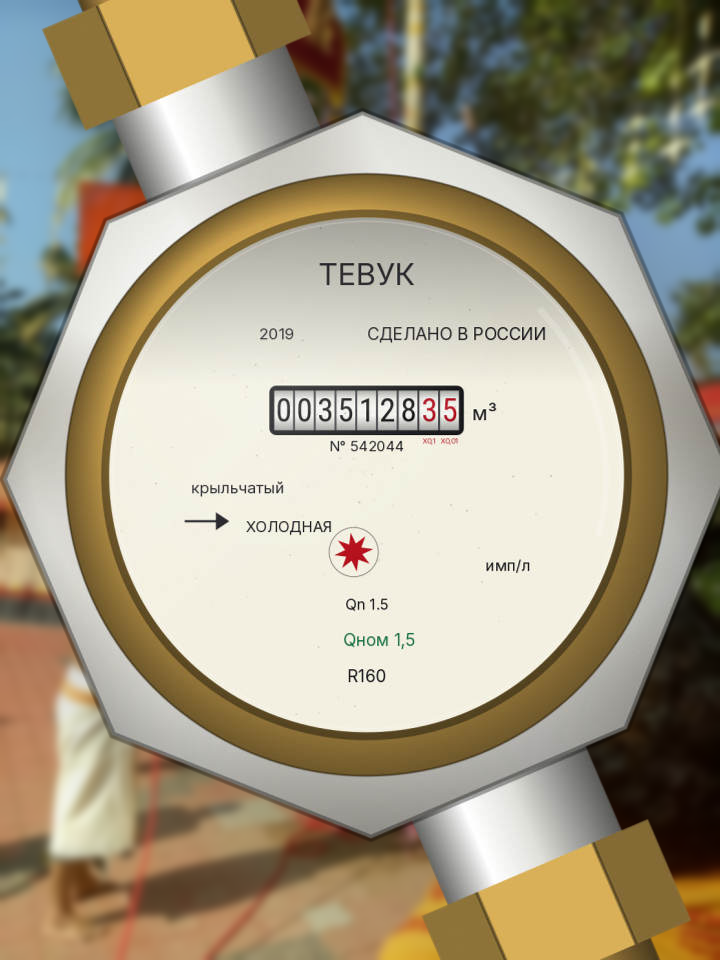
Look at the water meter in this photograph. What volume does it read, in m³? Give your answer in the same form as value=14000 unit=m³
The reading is value=35128.35 unit=m³
